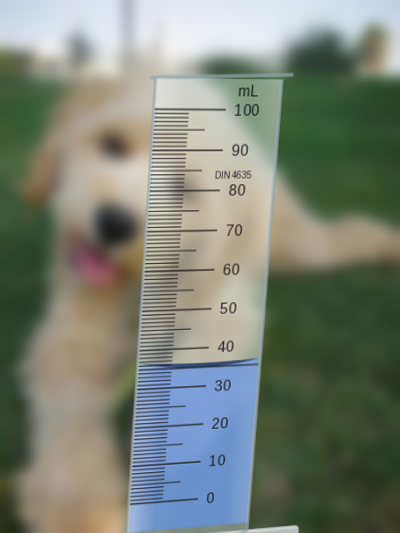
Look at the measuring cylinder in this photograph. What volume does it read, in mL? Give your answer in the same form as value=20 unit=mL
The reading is value=35 unit=mL
